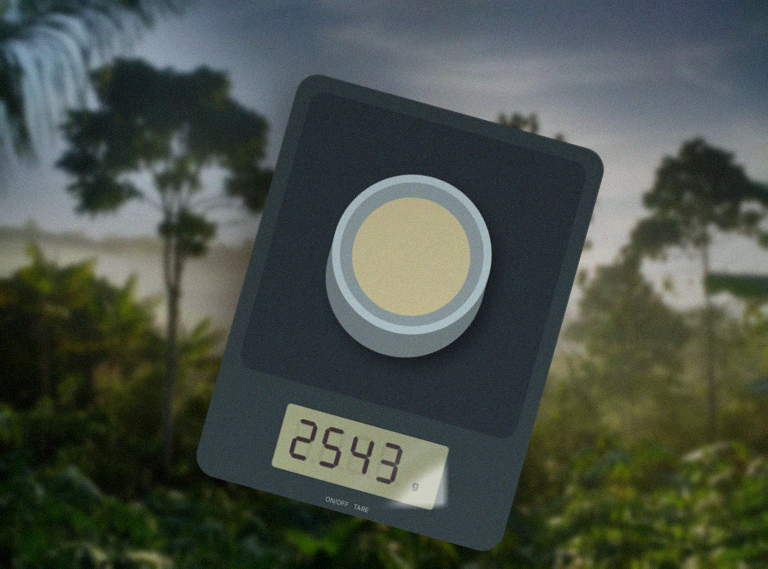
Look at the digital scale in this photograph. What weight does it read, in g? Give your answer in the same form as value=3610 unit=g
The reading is value=2543 unit=g
